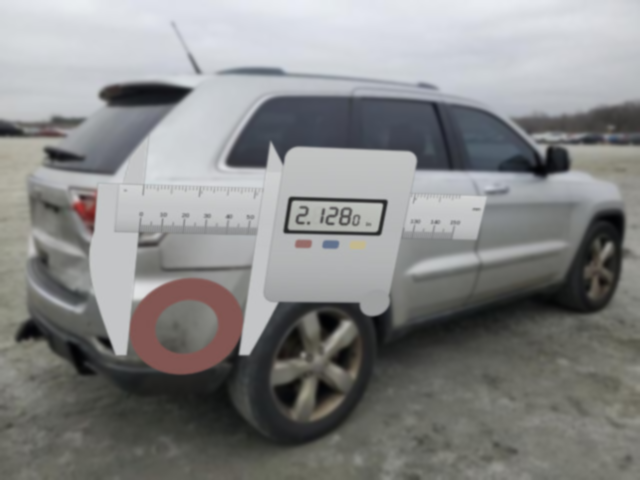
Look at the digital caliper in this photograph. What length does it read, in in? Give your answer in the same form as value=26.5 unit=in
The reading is value=2.1280 unit=in
